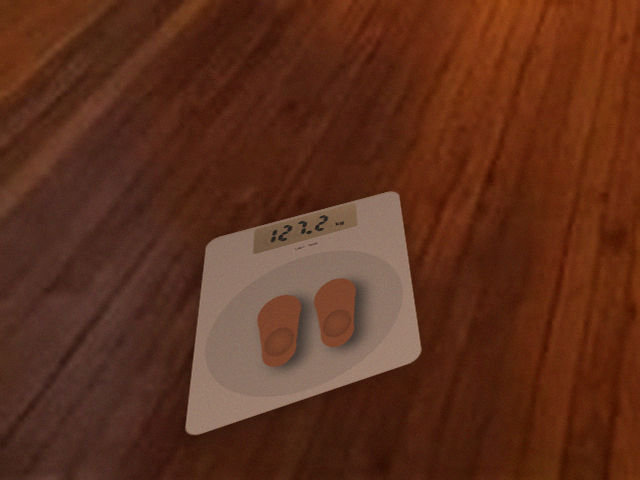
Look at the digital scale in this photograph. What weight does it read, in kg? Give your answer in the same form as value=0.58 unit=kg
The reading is value=127.2 unit=kg
